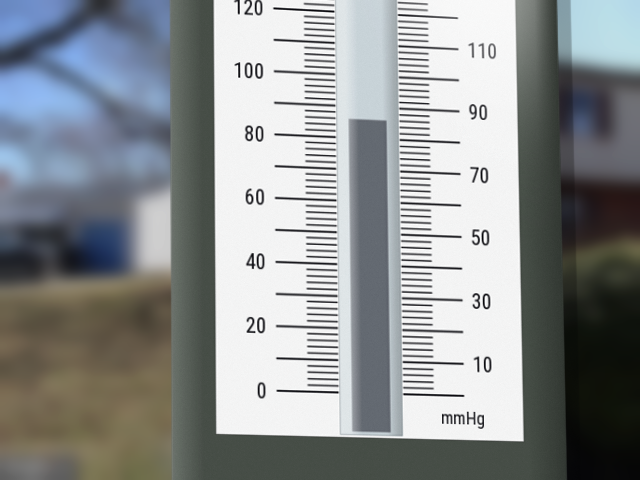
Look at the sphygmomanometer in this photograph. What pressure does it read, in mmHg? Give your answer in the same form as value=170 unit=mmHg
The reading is value=86 unit=mmHg
